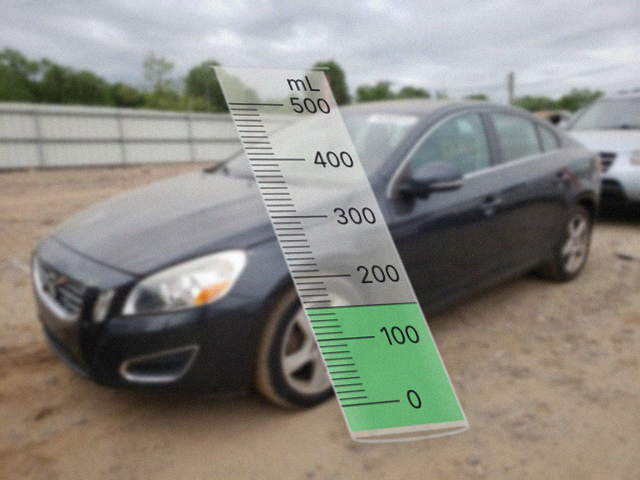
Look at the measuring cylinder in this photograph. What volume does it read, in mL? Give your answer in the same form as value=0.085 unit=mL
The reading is value=150 unit=mL
